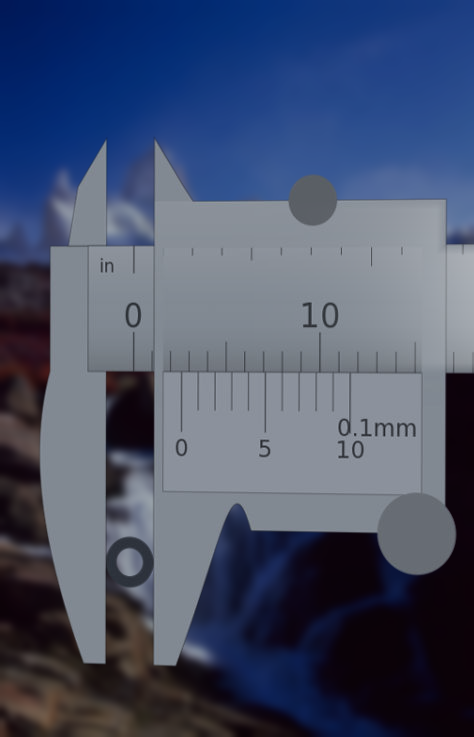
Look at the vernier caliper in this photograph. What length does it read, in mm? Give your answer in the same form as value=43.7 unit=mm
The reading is value=2.6 unit=mm
